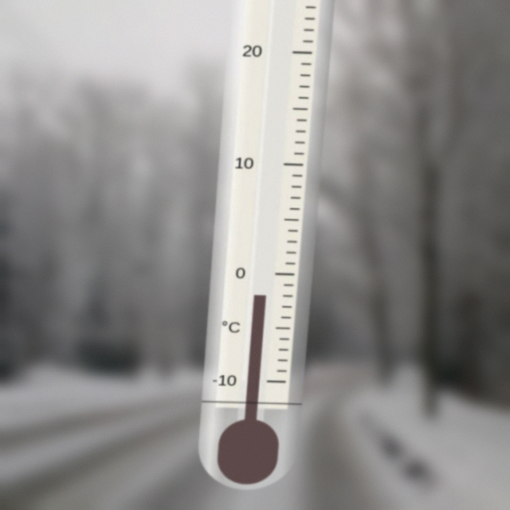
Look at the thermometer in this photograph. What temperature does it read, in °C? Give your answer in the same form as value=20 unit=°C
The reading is value=-2 unit=°C
